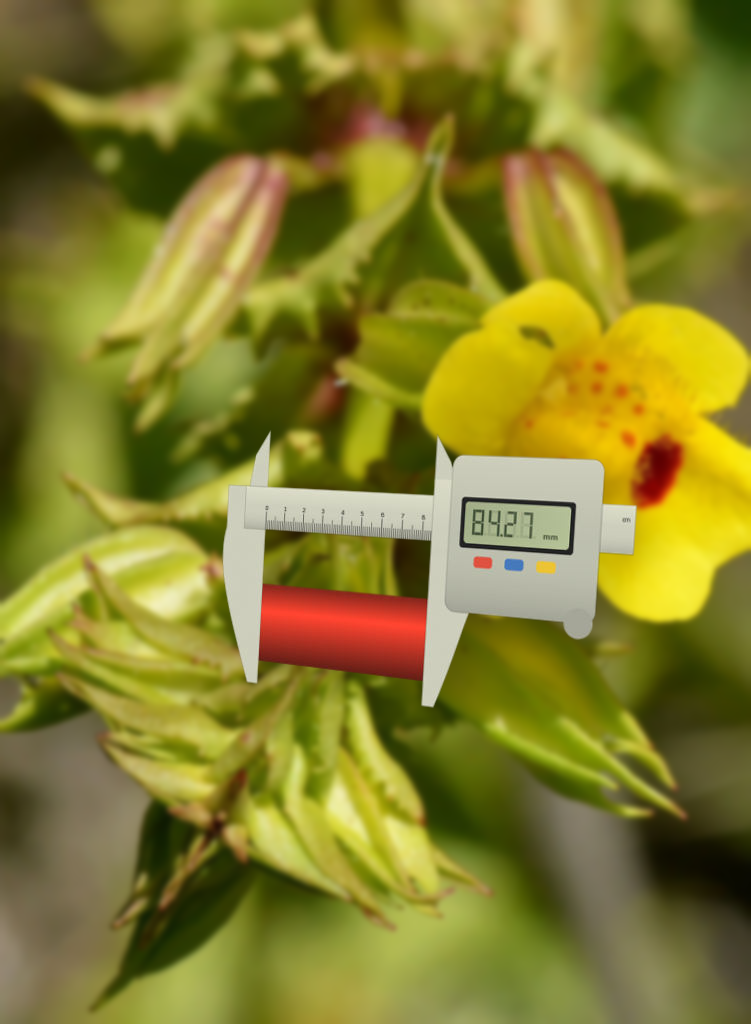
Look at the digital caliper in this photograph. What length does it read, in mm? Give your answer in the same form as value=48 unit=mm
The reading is value=84.27 unit=mm
